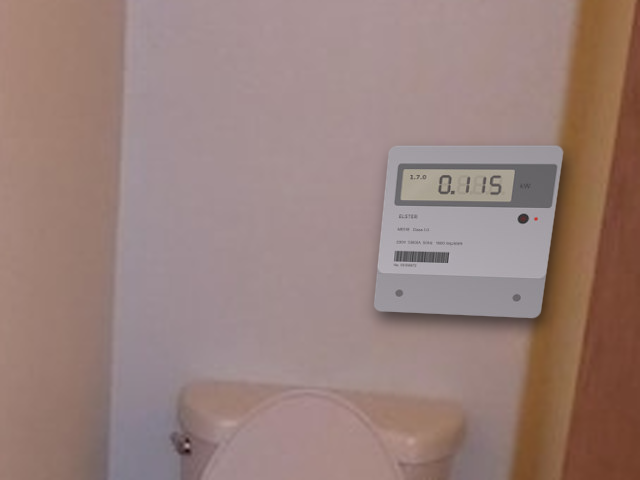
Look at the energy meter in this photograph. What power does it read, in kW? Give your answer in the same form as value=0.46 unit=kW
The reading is value=0.115 unit=kW
